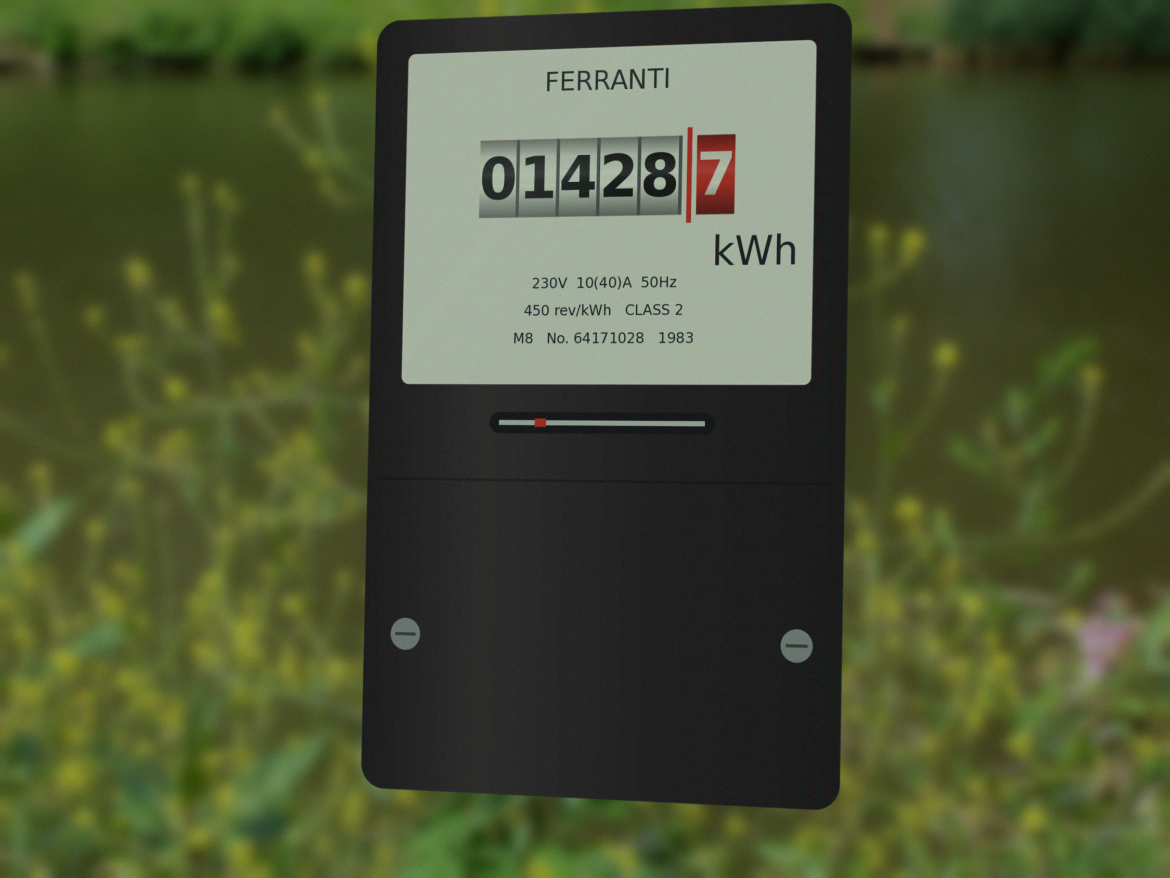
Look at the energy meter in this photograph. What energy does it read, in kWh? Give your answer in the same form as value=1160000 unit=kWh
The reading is value=1428.7 unit=kWh
